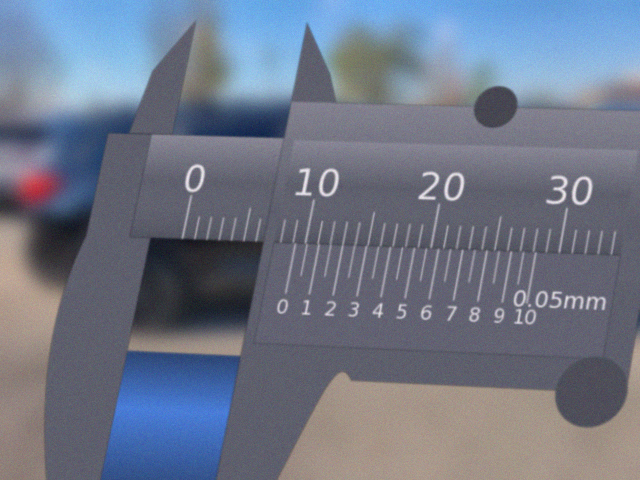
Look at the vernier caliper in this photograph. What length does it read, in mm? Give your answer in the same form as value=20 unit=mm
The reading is value=9.2 unit=mm
